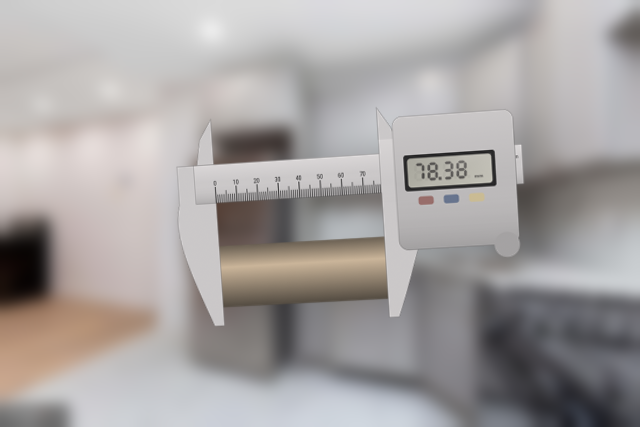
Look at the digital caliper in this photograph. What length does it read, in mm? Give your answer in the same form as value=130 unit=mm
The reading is value=78.38 unit=mm
